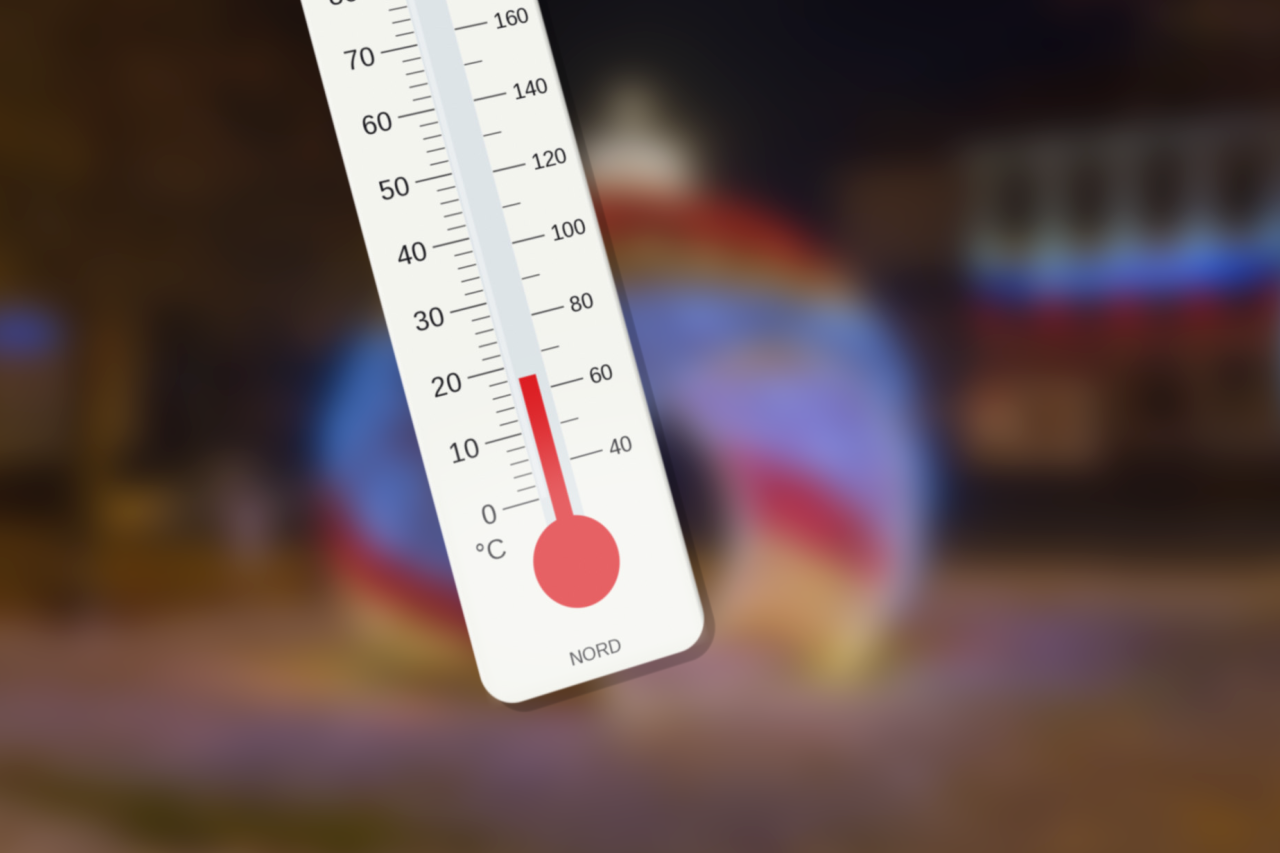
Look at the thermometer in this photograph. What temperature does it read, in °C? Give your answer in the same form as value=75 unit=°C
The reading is value=18 unit=°C
